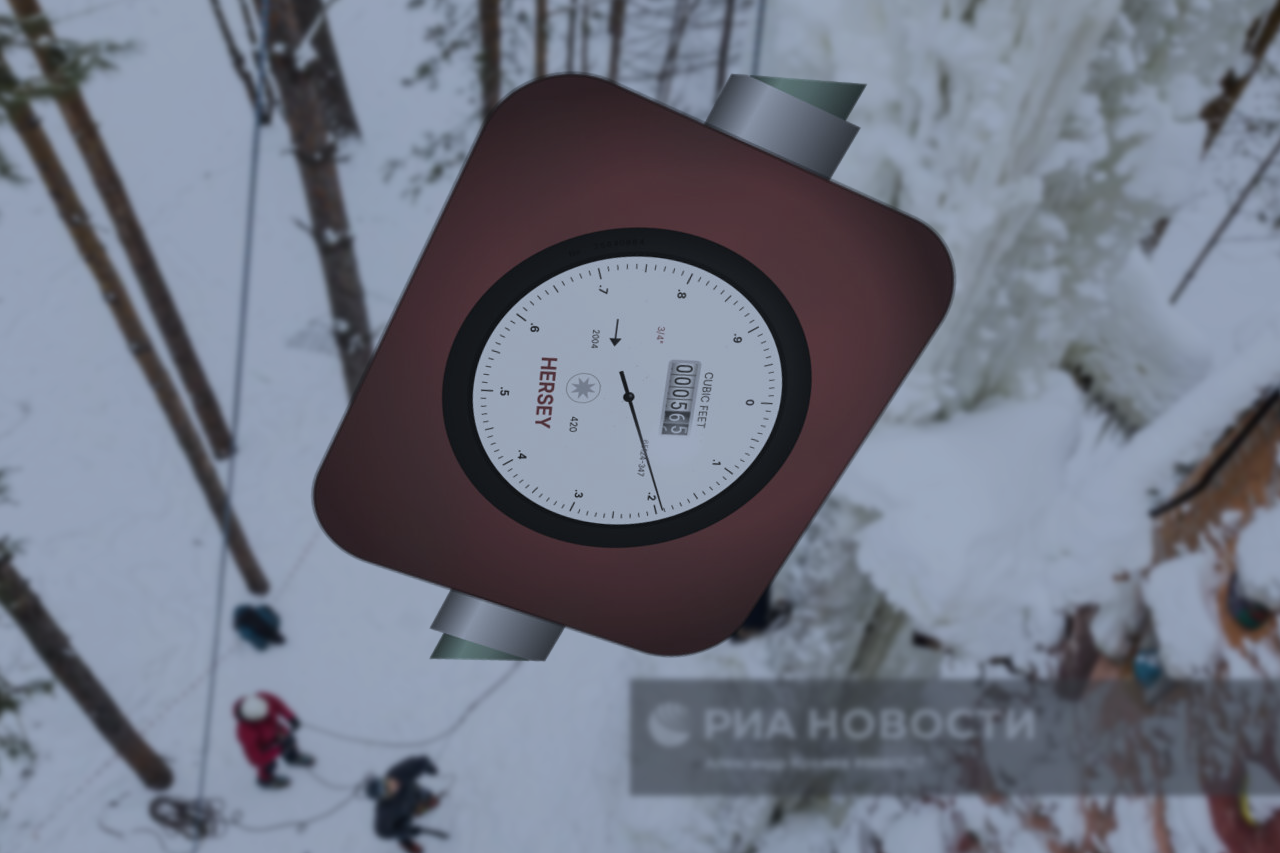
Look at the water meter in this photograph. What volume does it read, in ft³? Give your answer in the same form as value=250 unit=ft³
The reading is value=565.19 unit=ft³
